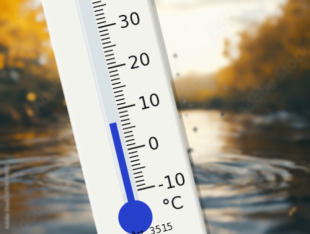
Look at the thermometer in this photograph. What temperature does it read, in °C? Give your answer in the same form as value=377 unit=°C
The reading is value=7 unit=°C
